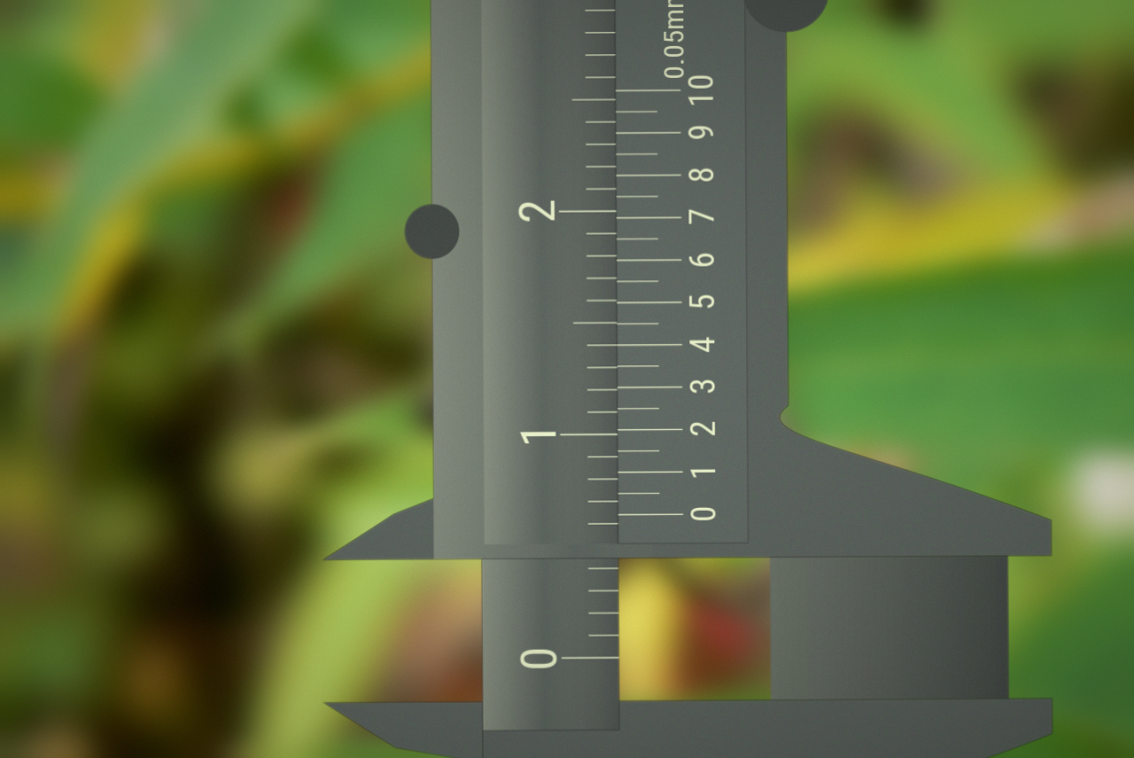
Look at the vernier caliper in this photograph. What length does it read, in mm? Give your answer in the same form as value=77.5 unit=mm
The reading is value=6.40 unit=mm
